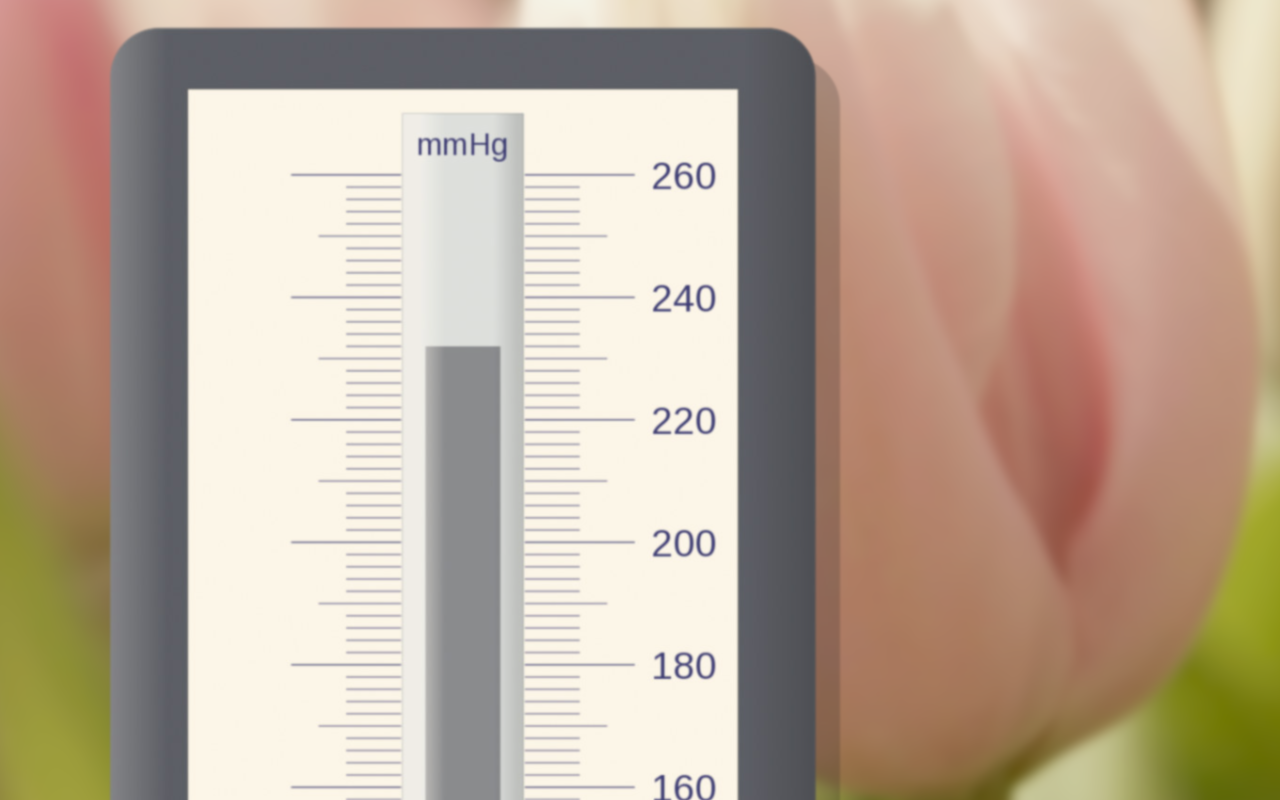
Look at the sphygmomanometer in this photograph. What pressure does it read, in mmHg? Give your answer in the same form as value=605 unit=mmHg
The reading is value=232 unit=mmHg
